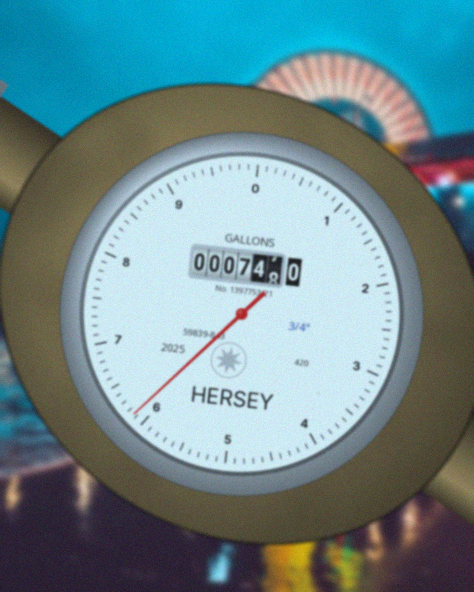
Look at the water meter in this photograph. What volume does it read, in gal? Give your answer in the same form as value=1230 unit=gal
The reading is value=7476.1 unit=gal
